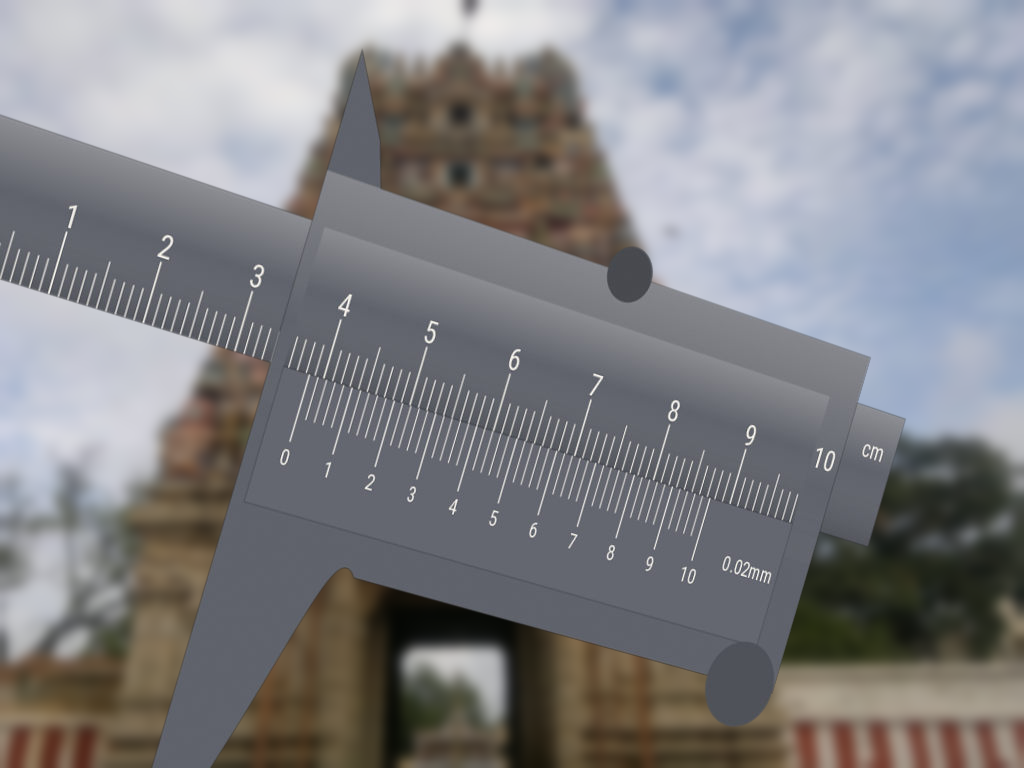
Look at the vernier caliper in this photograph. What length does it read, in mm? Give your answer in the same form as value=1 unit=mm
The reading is value=38.4 unit=mm
